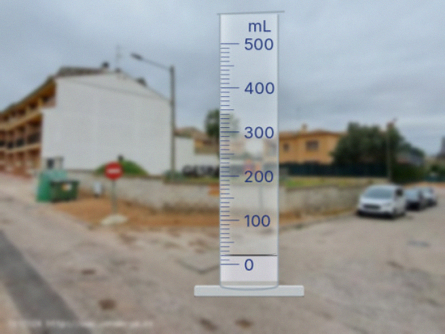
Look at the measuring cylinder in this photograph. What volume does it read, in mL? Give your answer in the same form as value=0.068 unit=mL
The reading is value=20 unit=mL
